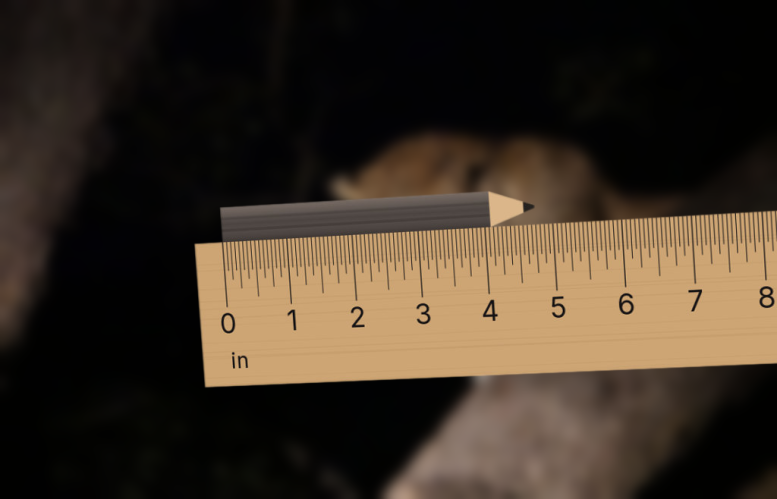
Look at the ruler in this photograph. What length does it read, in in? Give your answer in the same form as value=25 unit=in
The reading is value=4.75 unit=in
